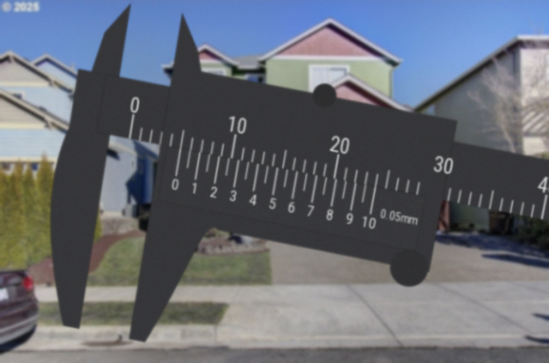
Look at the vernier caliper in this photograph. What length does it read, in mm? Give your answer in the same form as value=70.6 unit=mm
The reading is value=5.0 unit=mm
